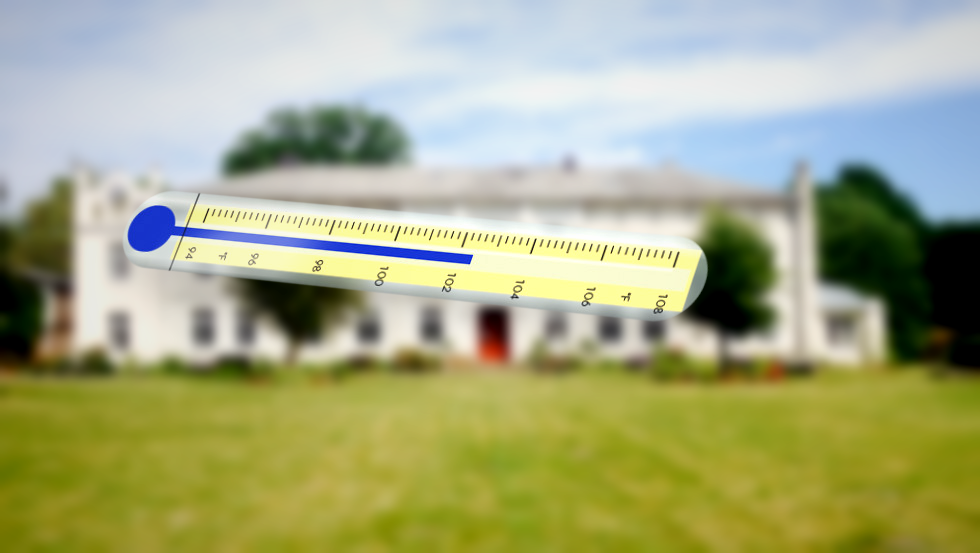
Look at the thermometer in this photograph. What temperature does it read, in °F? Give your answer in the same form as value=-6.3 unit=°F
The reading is value=102.4 unit=°F
